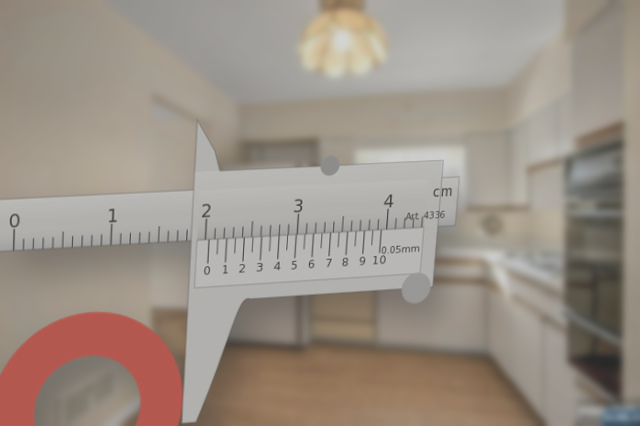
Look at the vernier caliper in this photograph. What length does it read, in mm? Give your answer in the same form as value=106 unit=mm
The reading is value=20.4 unit=mm
